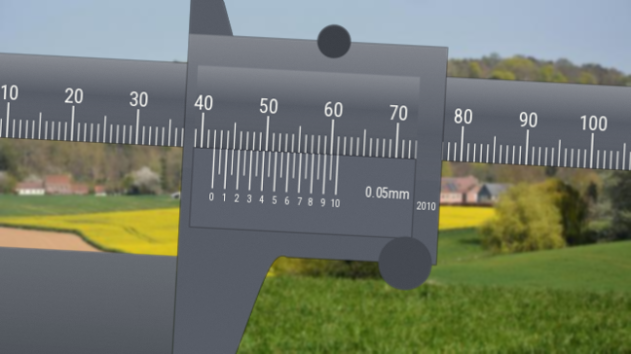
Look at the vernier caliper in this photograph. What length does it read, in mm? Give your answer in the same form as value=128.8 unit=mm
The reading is value=42.0 unit=mm
